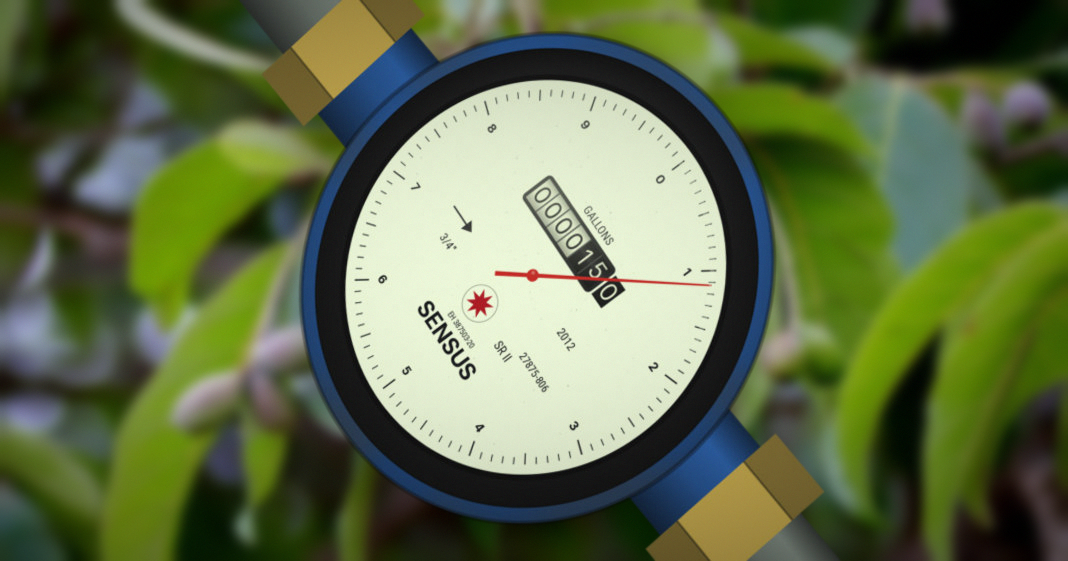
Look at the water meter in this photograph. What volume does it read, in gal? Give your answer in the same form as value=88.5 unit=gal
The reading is value=151.1 unit=gal
